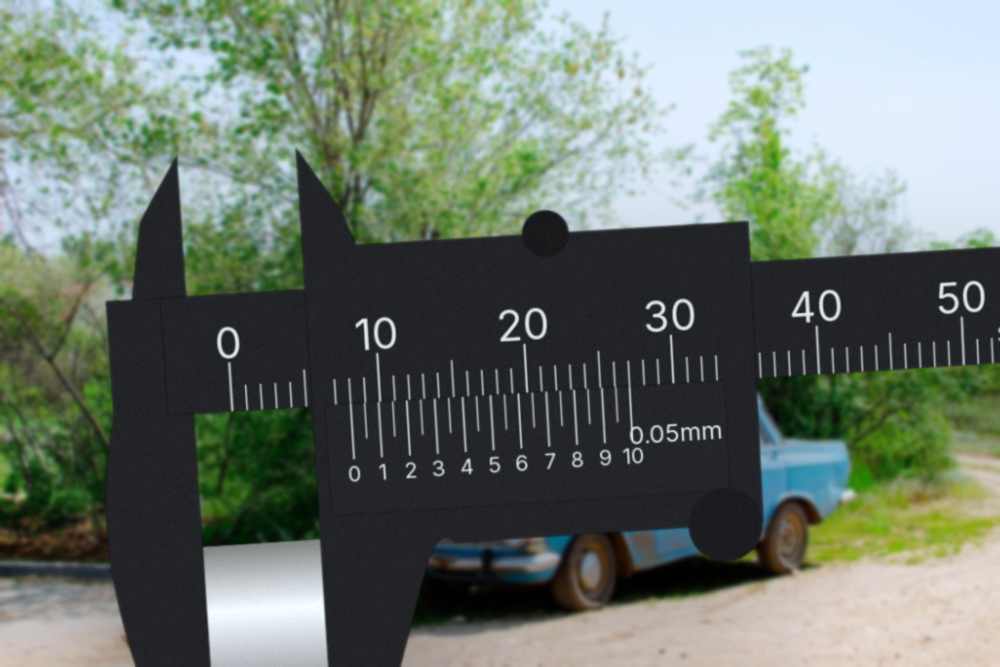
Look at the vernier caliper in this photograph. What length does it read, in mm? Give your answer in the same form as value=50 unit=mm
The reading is value=8.0 unit=mm
